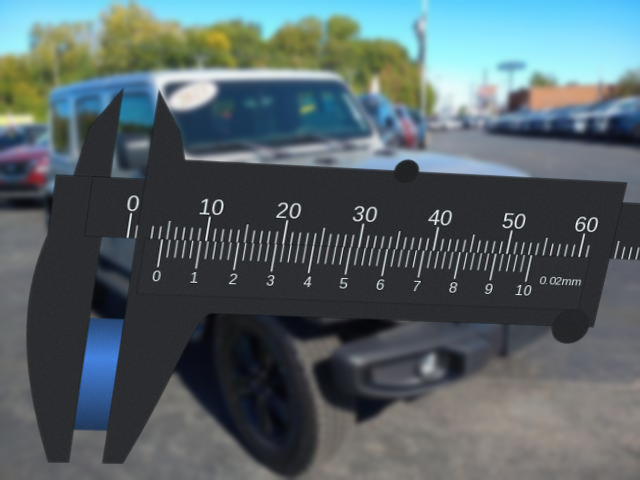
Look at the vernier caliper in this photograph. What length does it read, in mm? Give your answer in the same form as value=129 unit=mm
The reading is value=4.4 unit=mm
